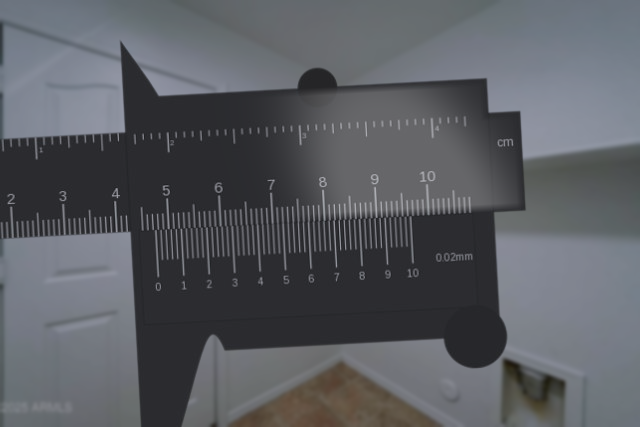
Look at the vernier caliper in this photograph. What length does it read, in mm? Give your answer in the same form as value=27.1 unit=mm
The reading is value=47.5 unit=mm
